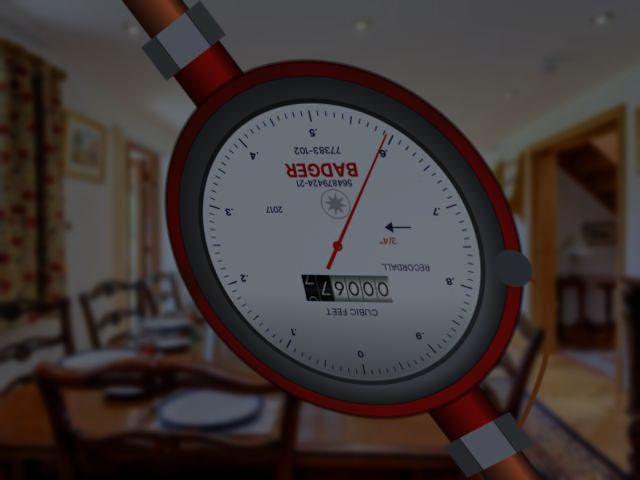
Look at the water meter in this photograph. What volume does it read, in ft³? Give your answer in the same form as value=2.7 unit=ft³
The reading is value=676.59 unit=ft³
